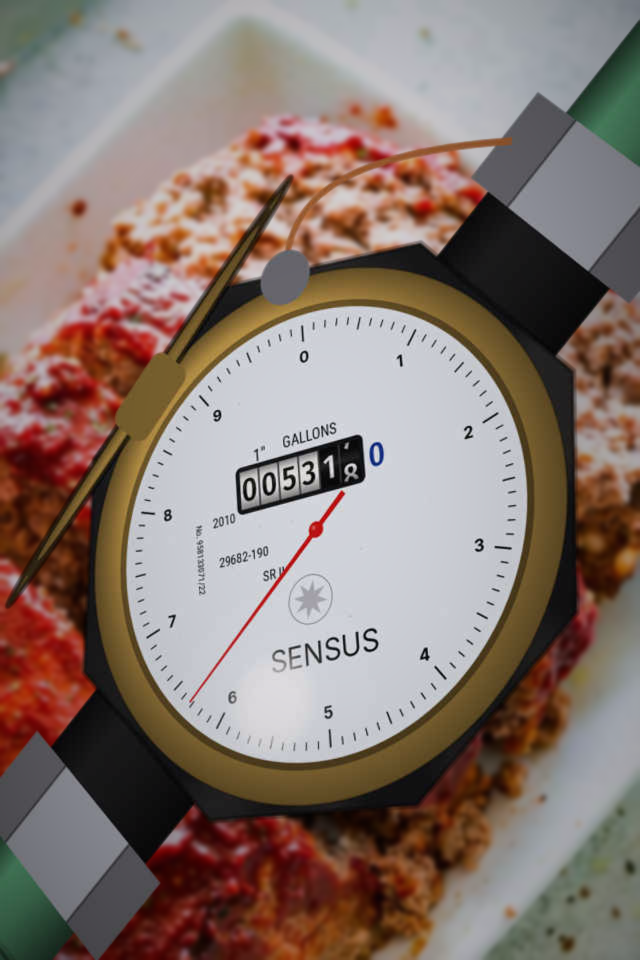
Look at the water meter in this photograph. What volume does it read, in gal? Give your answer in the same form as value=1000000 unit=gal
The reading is value=53176.3 unit=gal
